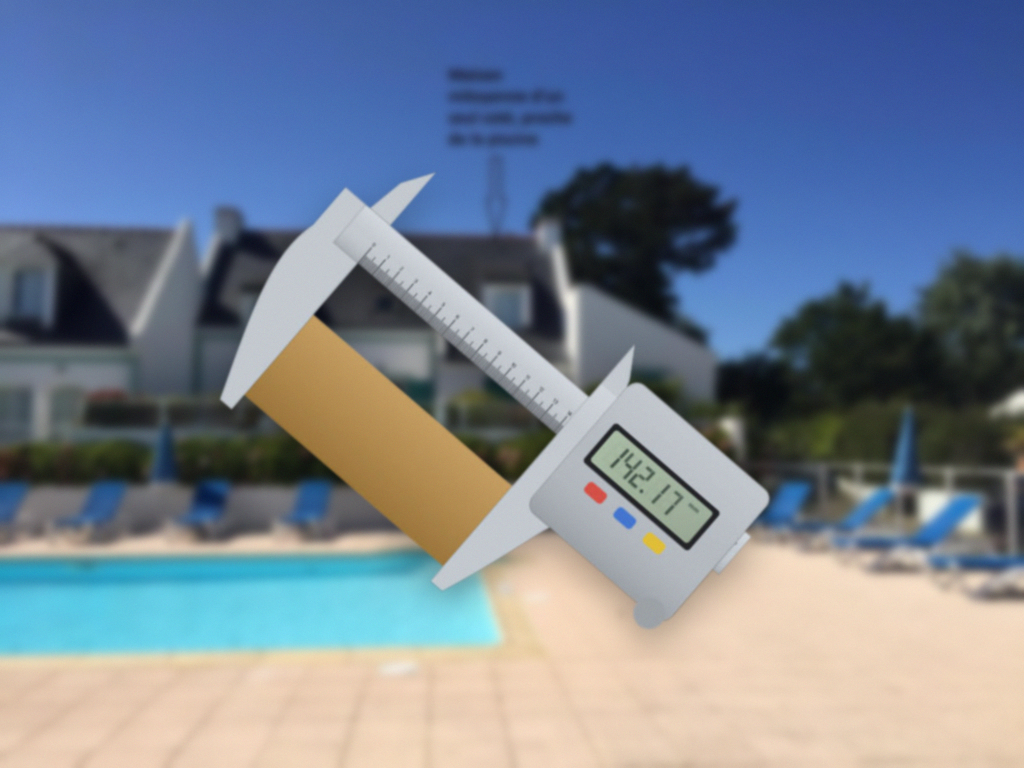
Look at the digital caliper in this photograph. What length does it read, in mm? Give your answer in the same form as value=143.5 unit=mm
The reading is value=142.17 unit=mm
